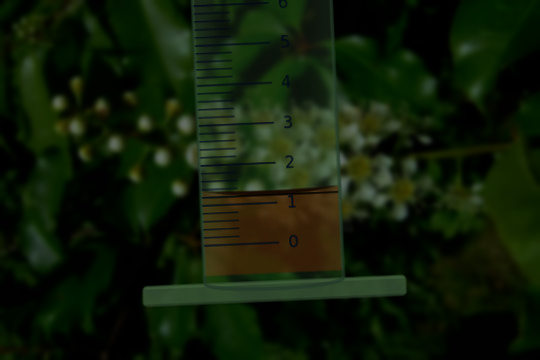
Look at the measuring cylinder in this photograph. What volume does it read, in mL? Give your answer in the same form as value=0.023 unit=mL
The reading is value=1.2 unit=mL
